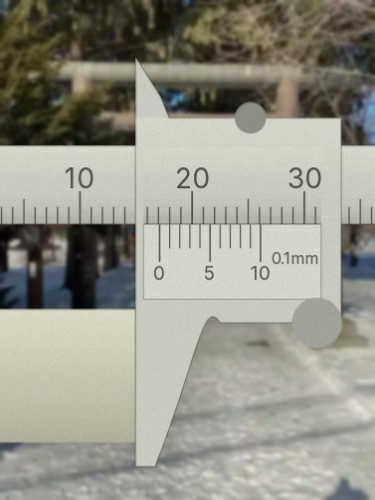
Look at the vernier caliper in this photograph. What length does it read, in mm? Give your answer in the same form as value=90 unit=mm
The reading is value=17.1 unit=mm
